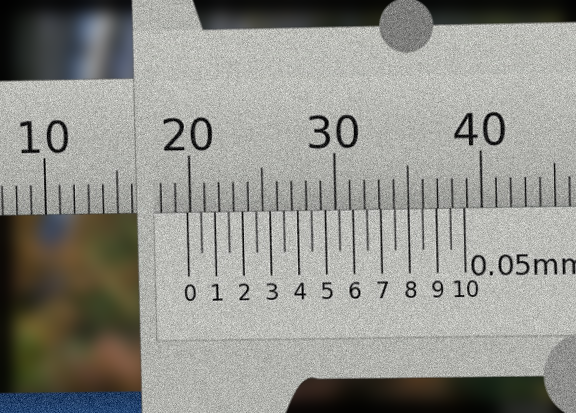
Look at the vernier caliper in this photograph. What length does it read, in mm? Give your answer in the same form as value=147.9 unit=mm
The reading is value=19.8 unit=mm
